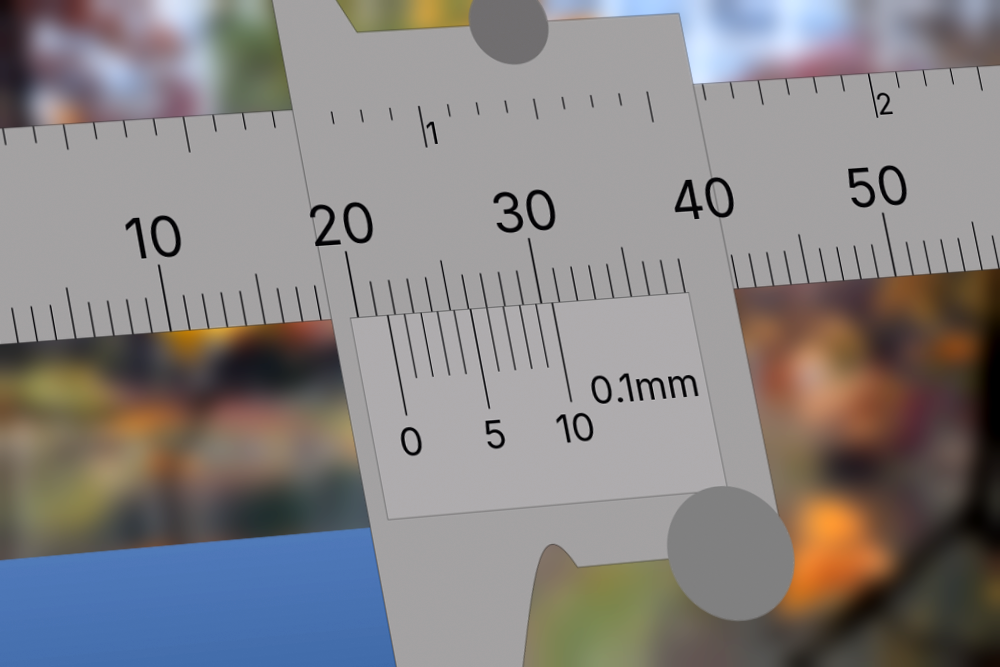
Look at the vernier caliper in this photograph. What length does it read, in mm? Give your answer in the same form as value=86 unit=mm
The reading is value=21.6 unit=mm
